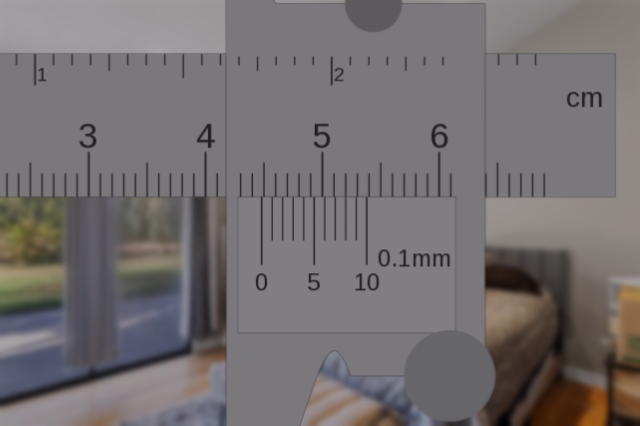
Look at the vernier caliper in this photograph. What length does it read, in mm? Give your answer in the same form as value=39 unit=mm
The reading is value=44.8 unit=mm
